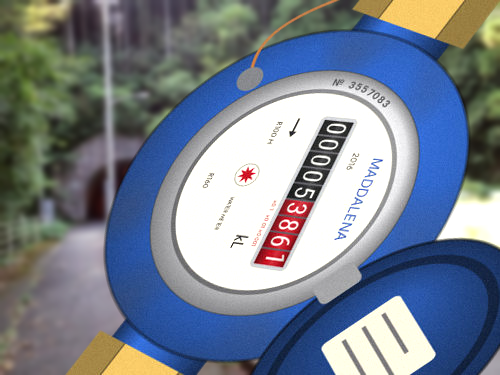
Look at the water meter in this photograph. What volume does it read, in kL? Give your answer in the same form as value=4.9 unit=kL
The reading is value=5.3861 unit=kL
